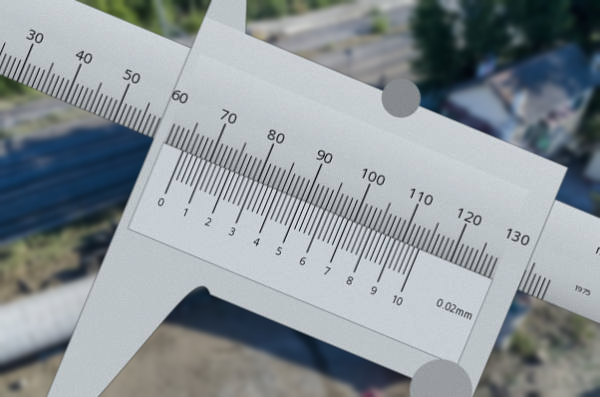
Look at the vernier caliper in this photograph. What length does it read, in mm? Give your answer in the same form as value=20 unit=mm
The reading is value=64.5 unit=mm
